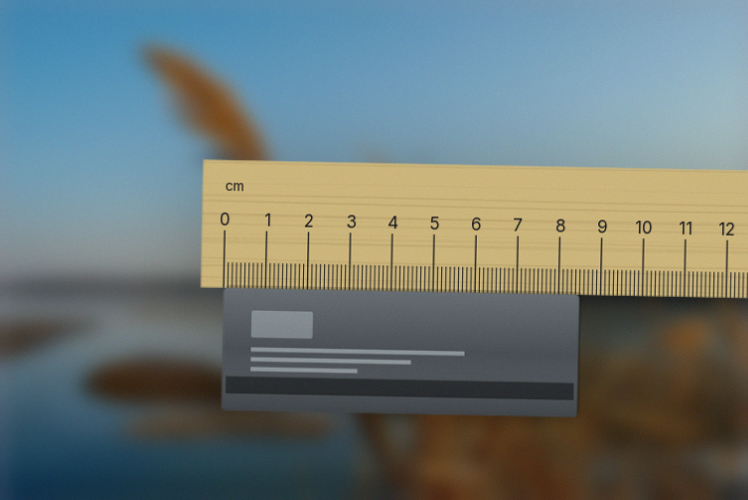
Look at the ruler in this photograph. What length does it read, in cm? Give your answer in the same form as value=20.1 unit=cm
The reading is value=8.5 unit=cm
